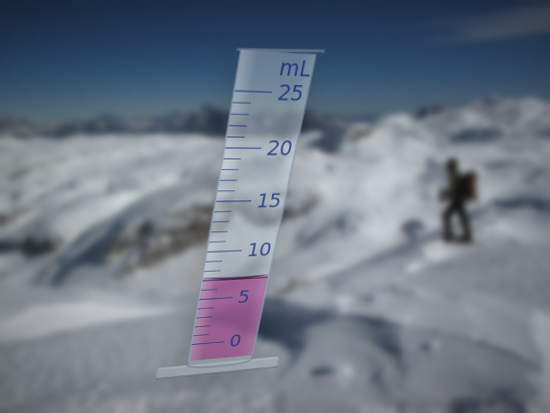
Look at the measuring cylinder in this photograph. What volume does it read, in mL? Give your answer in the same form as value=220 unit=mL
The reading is value=7 unit=mL
